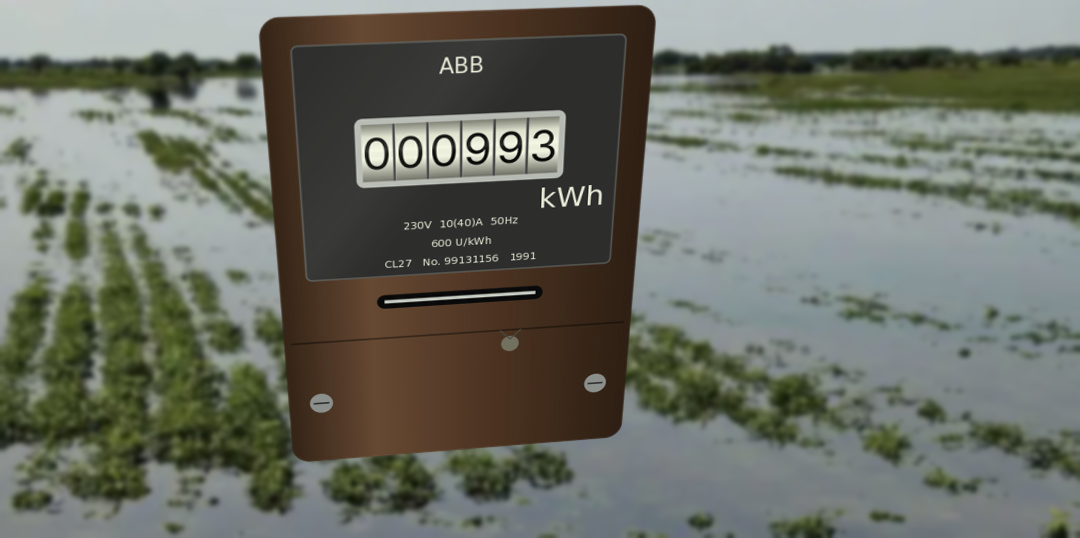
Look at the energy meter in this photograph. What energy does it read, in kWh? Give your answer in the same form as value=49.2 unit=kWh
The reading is value=993 unit=kWh
